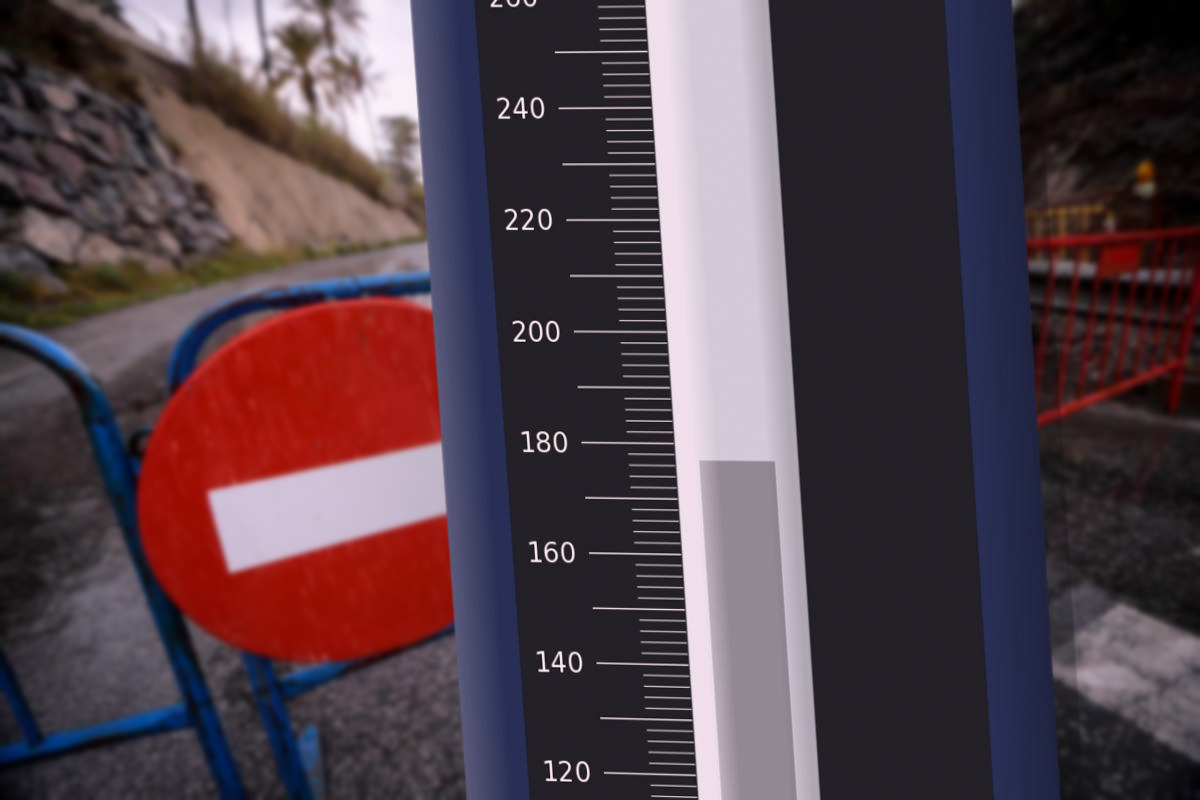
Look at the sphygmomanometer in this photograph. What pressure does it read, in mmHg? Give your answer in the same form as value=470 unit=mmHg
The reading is value=177 unit=mmHg
